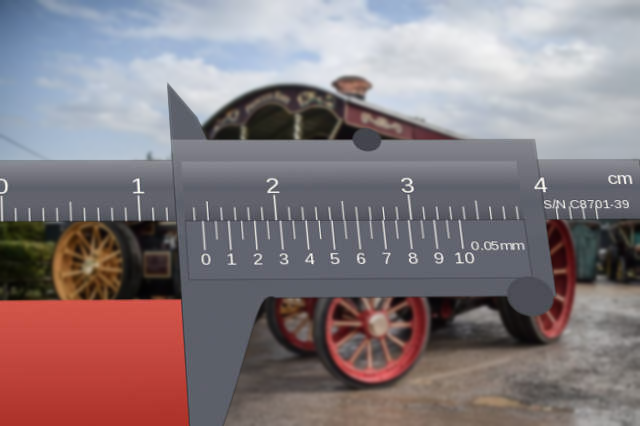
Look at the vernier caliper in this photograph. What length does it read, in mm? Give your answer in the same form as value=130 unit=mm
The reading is value=14.6 unit=mm
